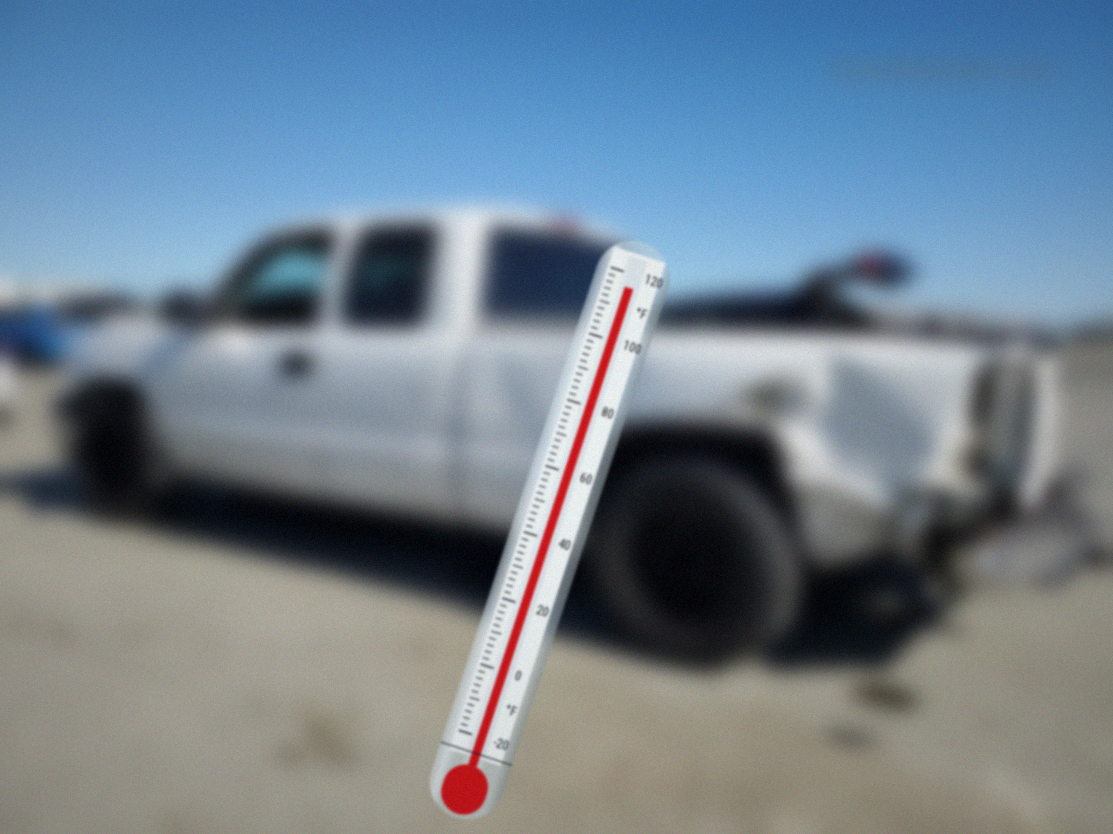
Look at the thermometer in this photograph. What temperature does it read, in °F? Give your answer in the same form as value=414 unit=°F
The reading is value=116 unit=°F
